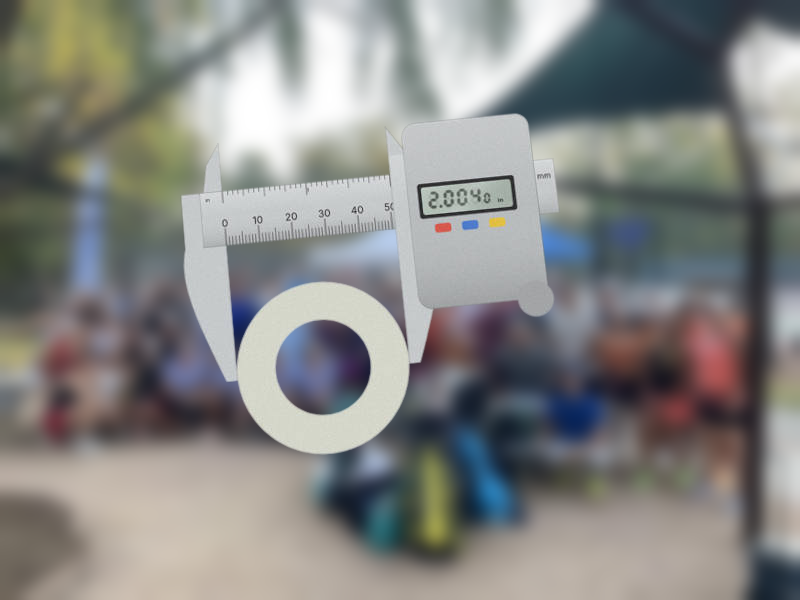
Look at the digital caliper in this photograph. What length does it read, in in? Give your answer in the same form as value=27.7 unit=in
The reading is value=2.0040 unit=in
